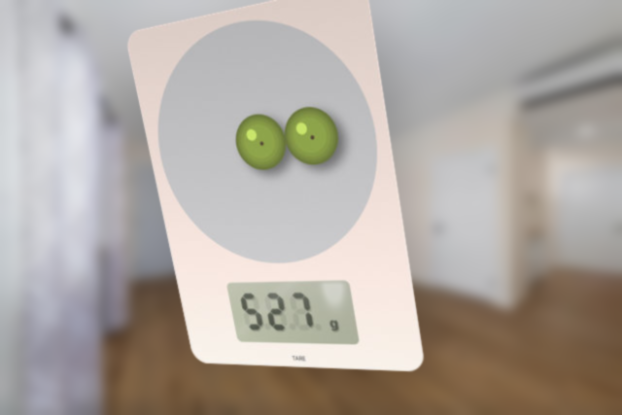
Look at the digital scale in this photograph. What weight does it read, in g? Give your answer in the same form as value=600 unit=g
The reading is value=527 unit=g
